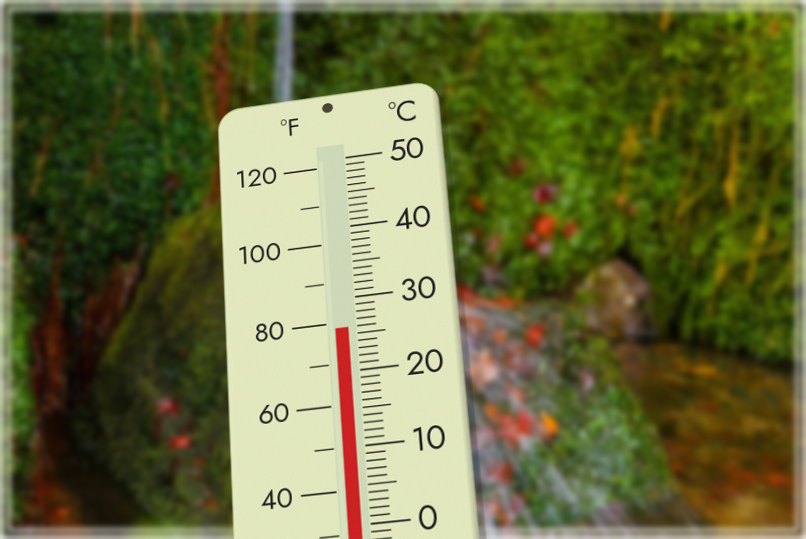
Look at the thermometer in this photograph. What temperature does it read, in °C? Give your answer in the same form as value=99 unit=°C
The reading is value=26 unit=°C
